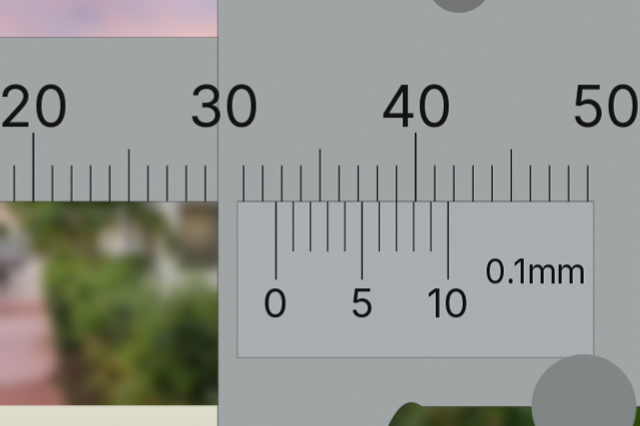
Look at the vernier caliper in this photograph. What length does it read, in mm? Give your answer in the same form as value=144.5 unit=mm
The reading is value=32.7 unit=mm
